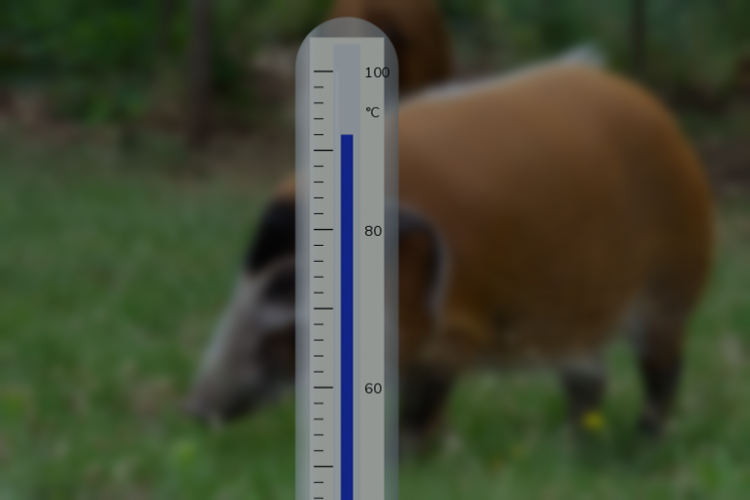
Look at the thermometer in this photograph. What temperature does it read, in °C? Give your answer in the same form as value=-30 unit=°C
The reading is value=92 unit=°C
